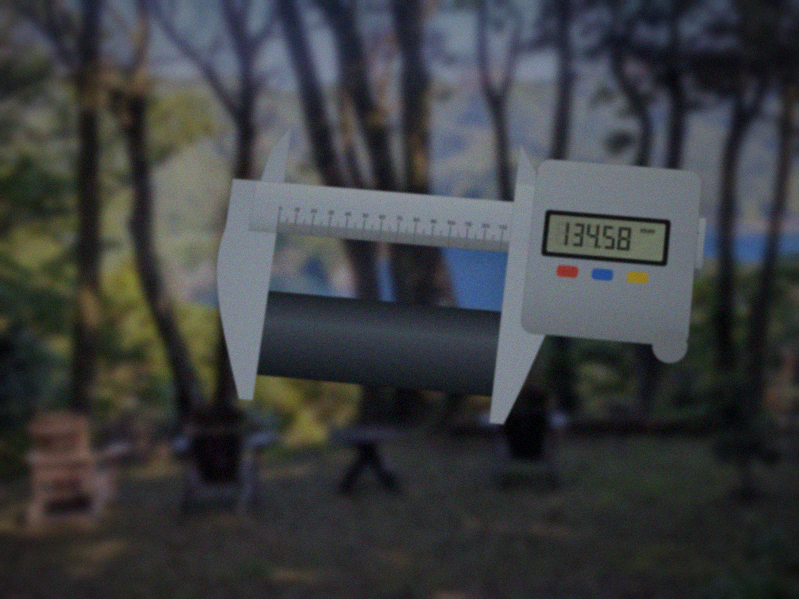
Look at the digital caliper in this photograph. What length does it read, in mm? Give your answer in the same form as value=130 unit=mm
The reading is value=134.58 unit=mm
